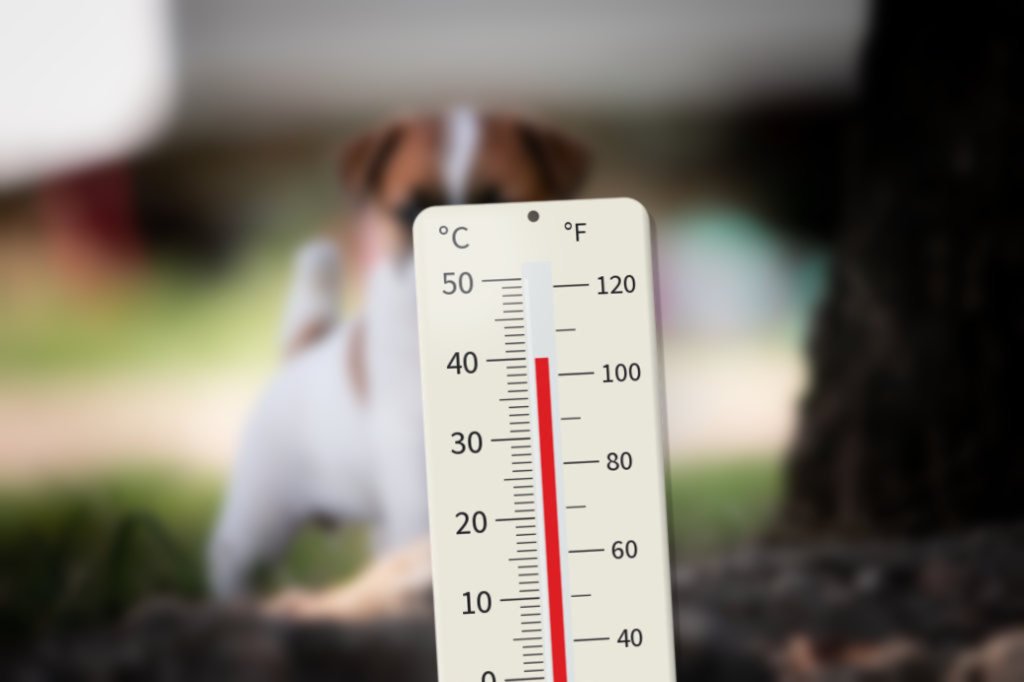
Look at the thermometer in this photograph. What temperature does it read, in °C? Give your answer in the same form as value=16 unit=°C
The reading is value=40 unit=°C
